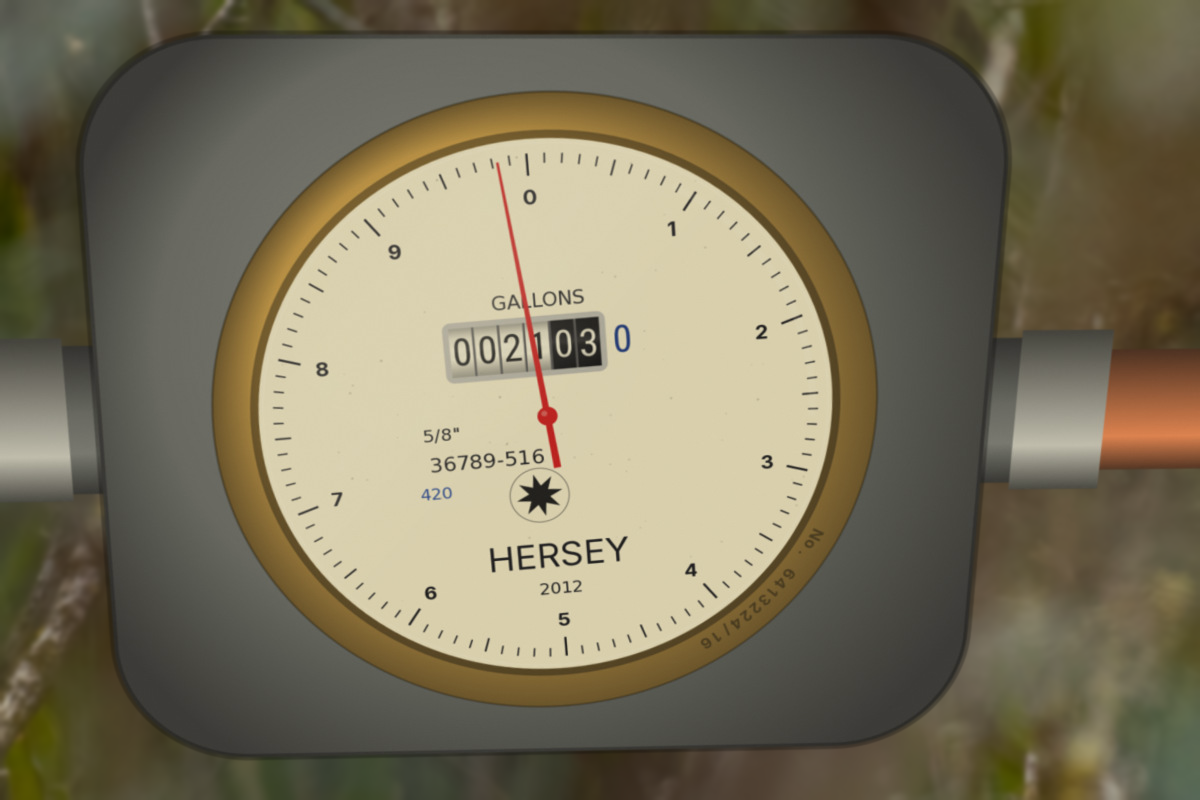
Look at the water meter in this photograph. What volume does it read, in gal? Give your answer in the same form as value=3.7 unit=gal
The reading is value=21029.8 unit=gal
